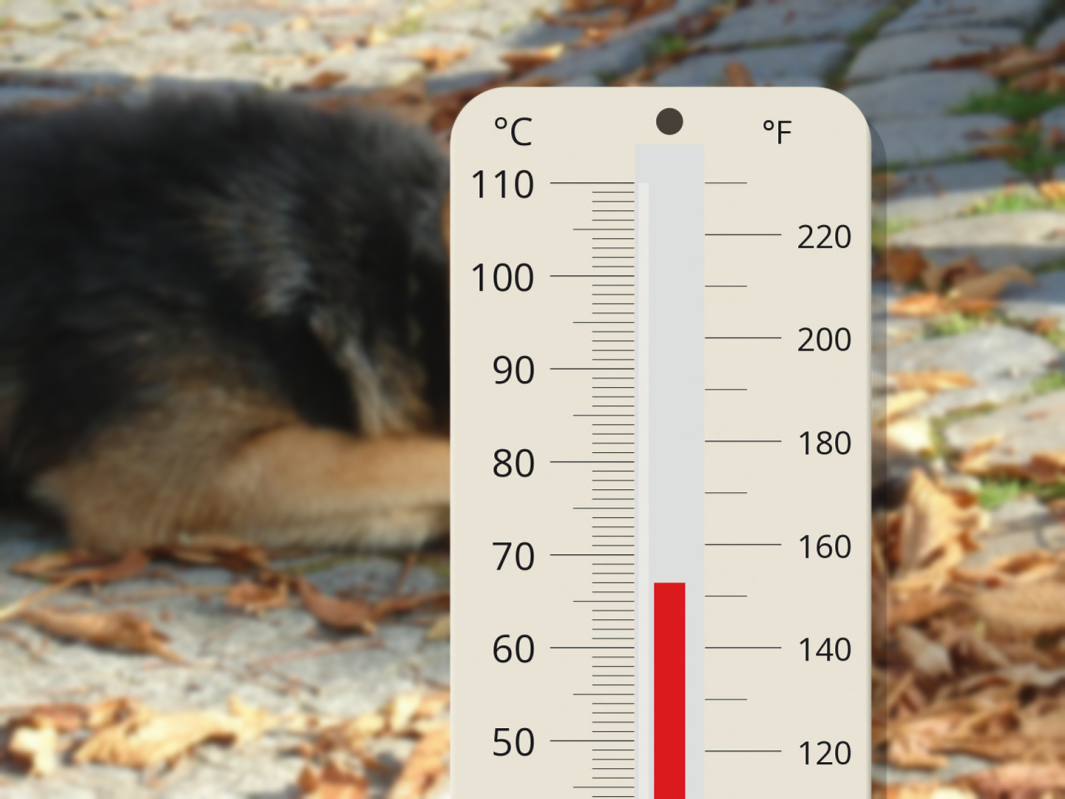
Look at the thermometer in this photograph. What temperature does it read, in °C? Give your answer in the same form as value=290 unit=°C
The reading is value=67 unit=°C
